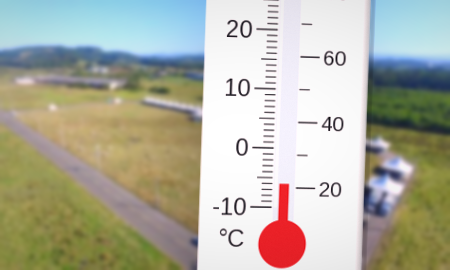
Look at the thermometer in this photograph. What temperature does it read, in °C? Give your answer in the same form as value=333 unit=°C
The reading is value=-6 unit=°C
